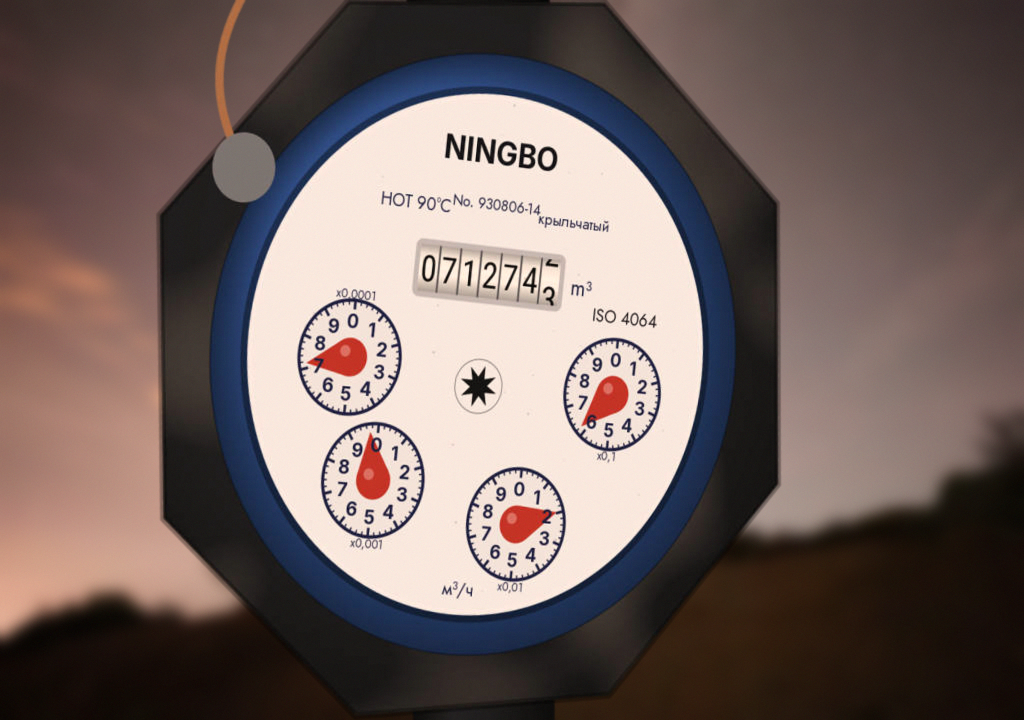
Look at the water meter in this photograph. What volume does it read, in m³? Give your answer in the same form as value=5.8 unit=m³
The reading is value=712742.6197 unit=m³
